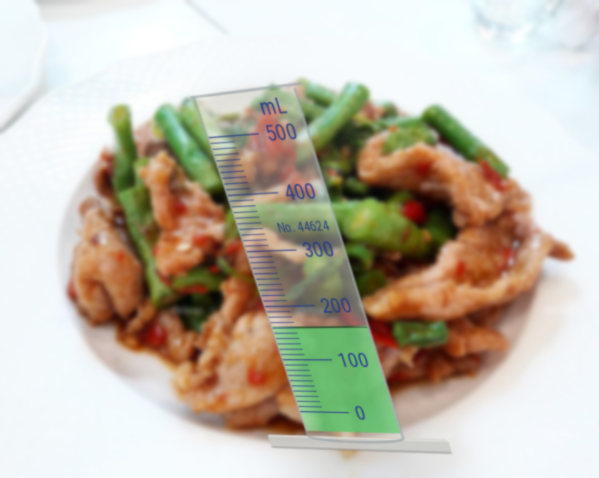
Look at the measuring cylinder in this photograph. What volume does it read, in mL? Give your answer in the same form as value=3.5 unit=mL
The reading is value=160 unit=mL
